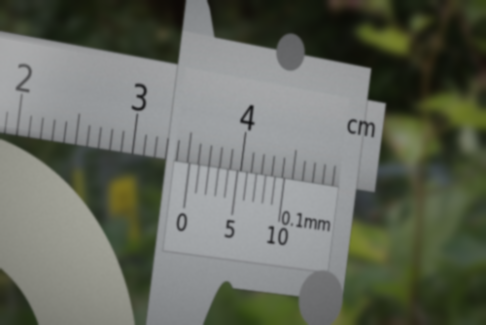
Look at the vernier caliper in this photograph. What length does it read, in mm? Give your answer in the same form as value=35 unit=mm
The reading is value=35.2 unit=mm
